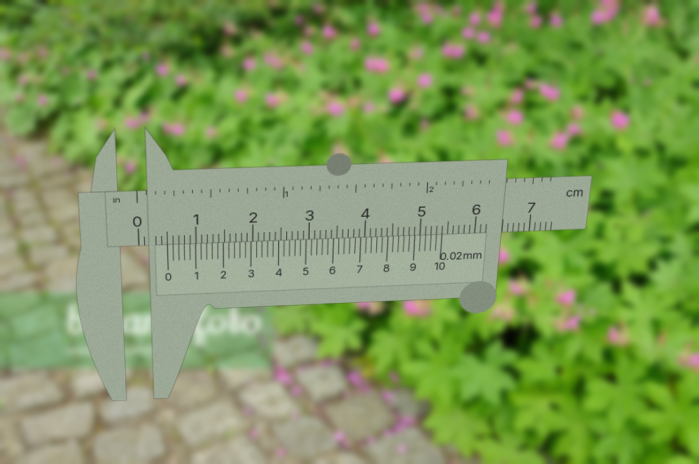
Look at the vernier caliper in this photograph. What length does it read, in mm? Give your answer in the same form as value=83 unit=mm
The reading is value=5.0 unit=mm
